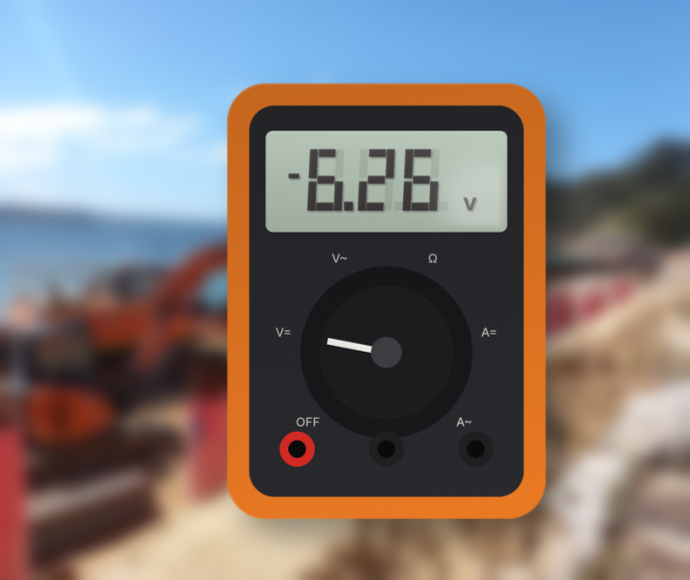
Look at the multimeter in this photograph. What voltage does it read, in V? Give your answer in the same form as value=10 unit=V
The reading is value=-6.26 unit=V
